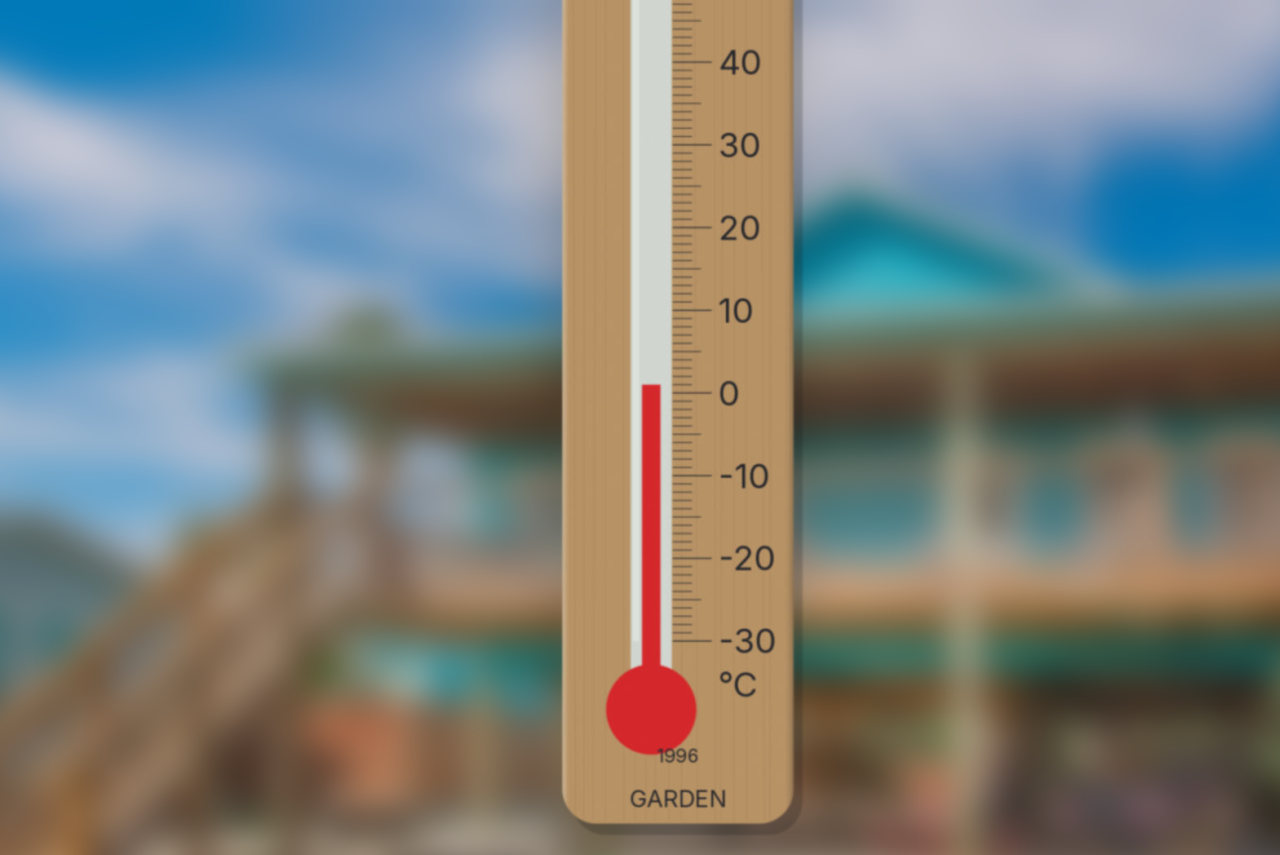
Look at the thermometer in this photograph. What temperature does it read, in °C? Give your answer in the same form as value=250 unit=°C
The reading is value=1 unit=°C
